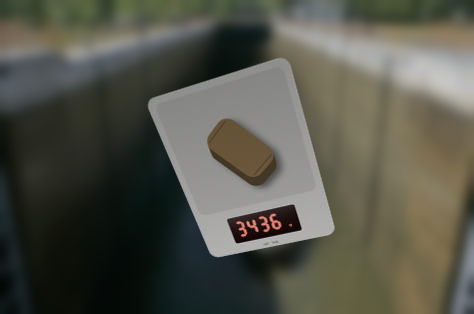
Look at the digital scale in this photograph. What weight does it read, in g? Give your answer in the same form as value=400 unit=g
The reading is value=3436 unit=g
